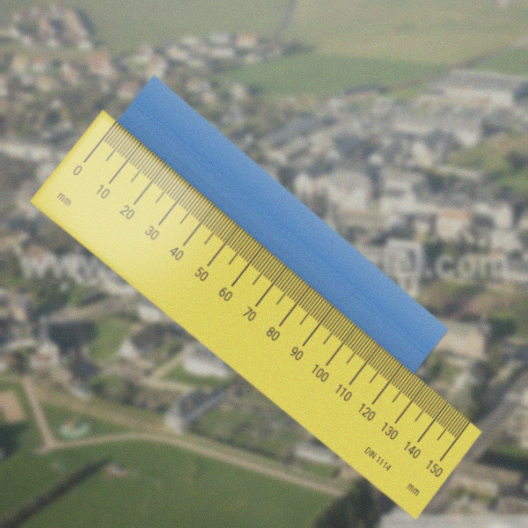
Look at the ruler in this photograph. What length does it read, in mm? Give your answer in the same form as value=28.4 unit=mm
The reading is value=125 unit=mm
